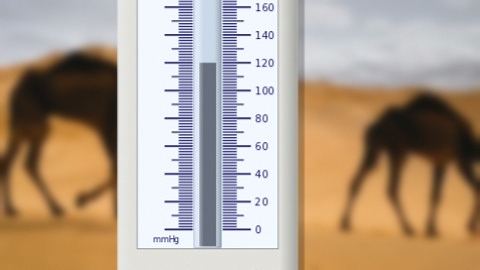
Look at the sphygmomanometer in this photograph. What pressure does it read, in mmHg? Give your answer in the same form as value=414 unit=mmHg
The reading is value=120 unit=mmHg
